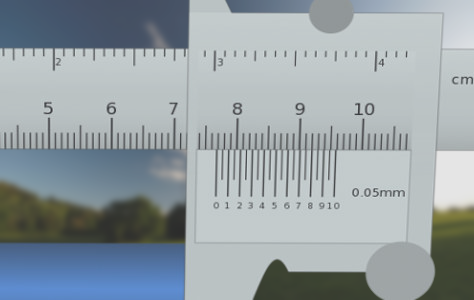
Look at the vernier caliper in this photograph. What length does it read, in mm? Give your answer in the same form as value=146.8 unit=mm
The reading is value=76.8 unit=mm
